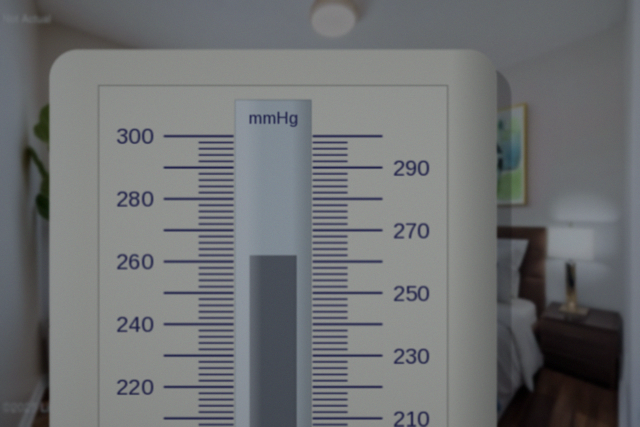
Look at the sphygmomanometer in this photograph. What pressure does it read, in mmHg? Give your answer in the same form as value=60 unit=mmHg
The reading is value=262 unit=mmHg
